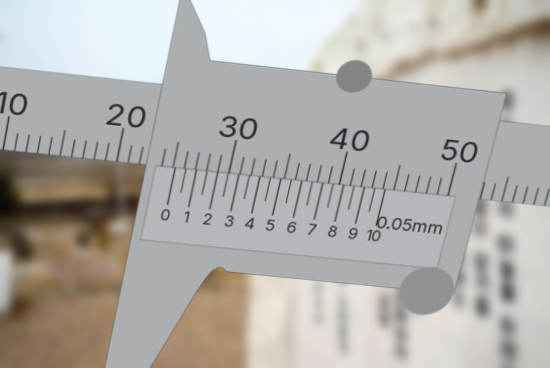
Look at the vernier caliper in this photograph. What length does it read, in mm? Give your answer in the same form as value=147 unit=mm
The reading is value=25.2 unit=mm
